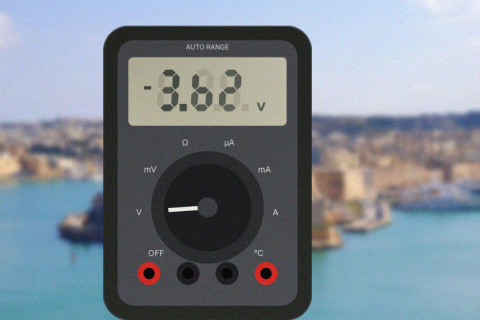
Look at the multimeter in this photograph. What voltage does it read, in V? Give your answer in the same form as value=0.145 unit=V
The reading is value=-3.62 unit=V
